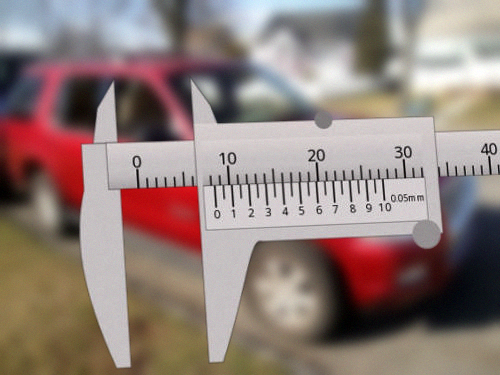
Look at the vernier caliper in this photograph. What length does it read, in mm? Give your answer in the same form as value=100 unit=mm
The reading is value=8.4 unit=mm
